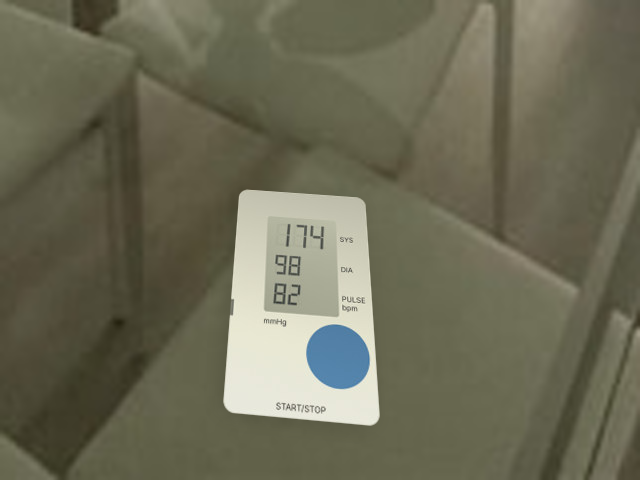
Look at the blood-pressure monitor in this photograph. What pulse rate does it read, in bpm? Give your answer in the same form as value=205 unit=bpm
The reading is value=82 unit=bpm
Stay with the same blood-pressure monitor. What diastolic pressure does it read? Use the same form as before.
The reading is value=98 unit=mmHg
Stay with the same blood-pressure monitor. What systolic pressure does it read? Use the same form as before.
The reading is value=174 unit=mmHg
